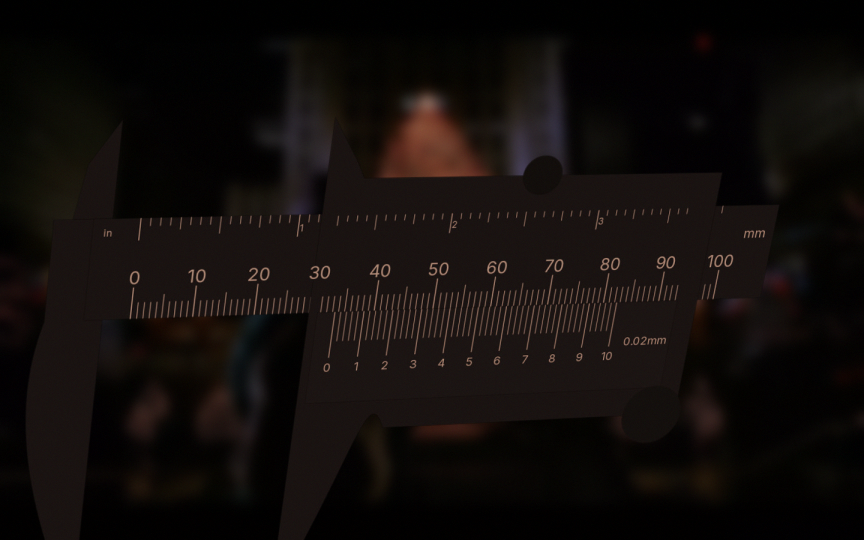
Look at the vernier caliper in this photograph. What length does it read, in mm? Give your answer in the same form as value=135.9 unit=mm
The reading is value=33.4 unit=mm
